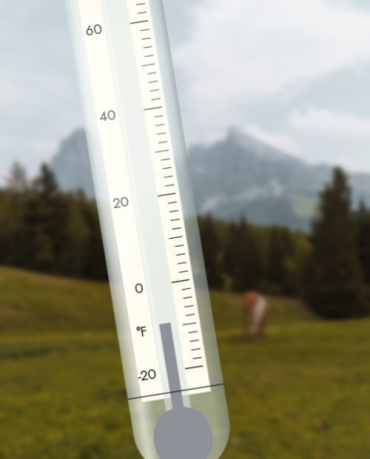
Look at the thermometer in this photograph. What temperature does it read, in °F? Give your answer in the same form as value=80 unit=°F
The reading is value=-9 unit=°F
